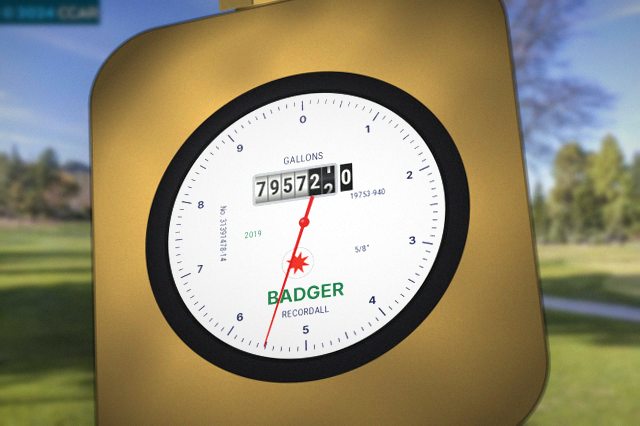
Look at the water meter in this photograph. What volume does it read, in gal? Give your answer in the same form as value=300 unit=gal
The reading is value=7957215.5 unit=gal
